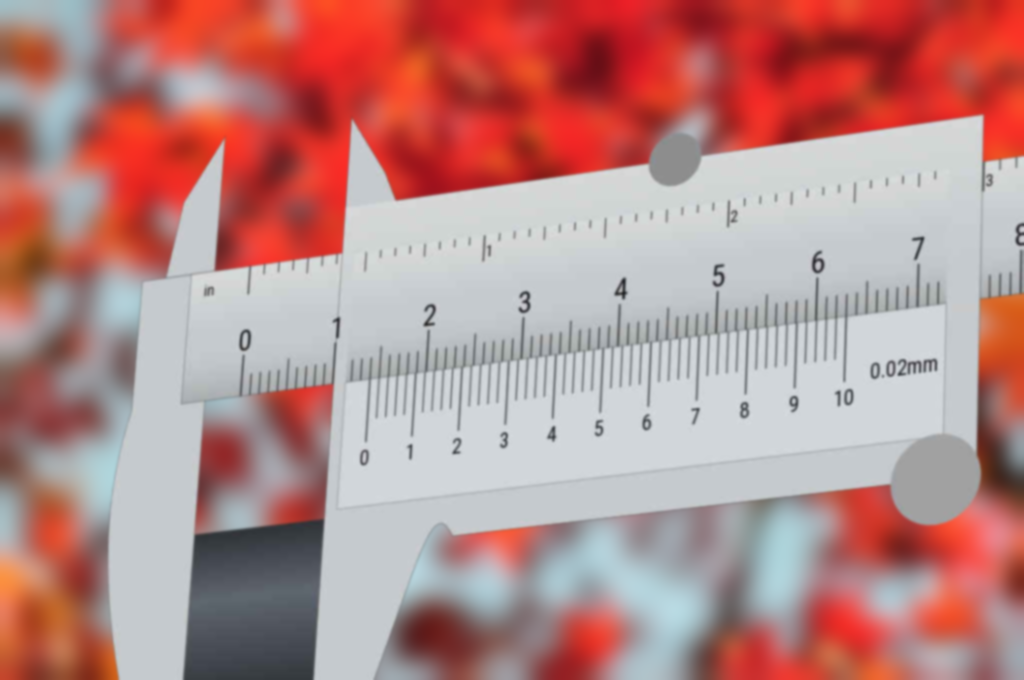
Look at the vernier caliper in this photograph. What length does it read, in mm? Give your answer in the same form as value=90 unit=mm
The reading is value=14.0 unit=mm
